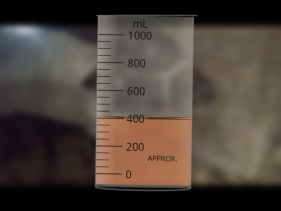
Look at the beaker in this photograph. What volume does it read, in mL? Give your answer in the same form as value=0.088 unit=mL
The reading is value=400 unit=mL
